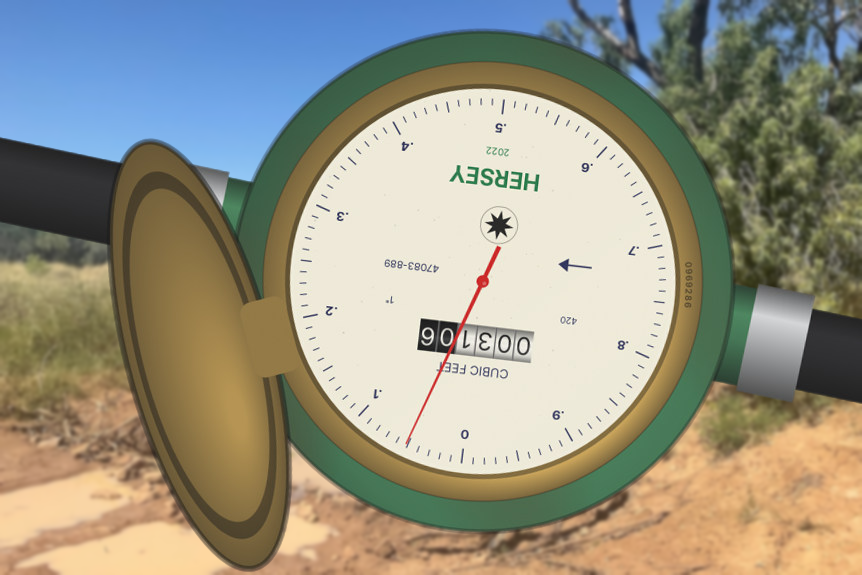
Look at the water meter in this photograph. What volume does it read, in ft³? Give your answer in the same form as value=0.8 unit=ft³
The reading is value=3106.05 unit=ft³
